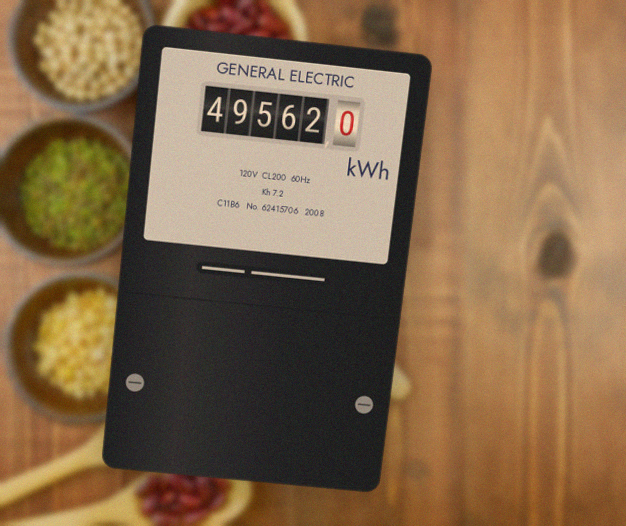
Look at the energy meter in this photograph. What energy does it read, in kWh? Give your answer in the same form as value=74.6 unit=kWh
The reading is value=49562.0 unit=kWh
